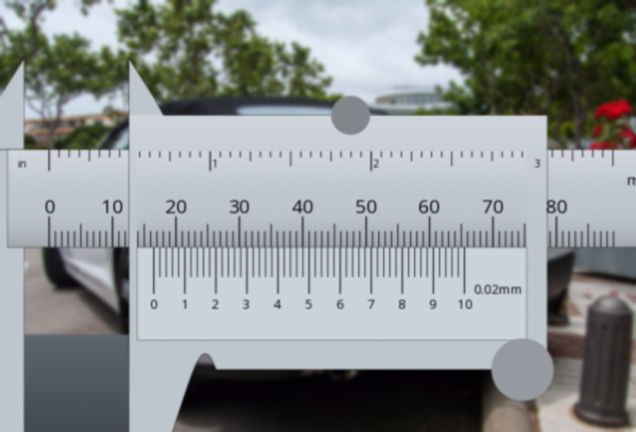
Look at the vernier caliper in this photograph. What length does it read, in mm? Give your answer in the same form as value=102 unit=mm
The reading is value=16.5 unit=mm
